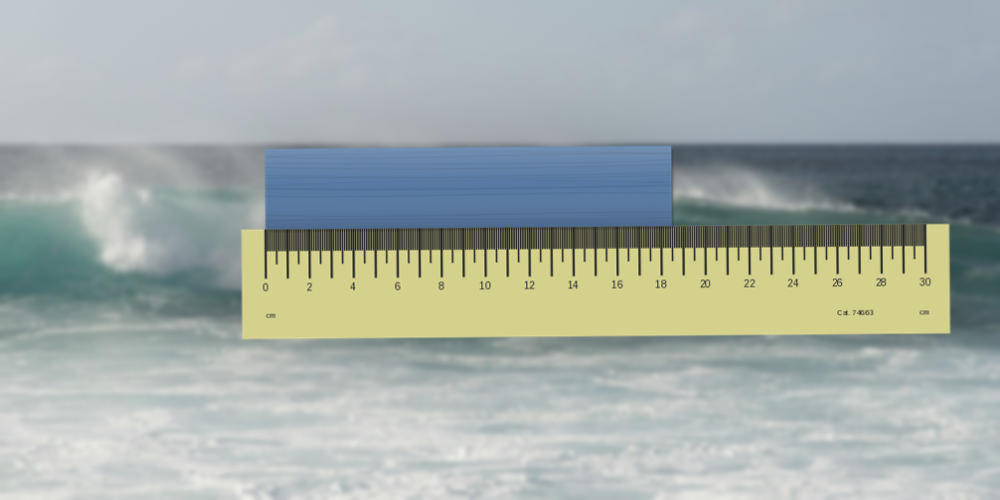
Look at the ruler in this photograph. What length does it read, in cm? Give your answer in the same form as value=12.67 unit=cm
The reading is value=18.5 unit=cm
